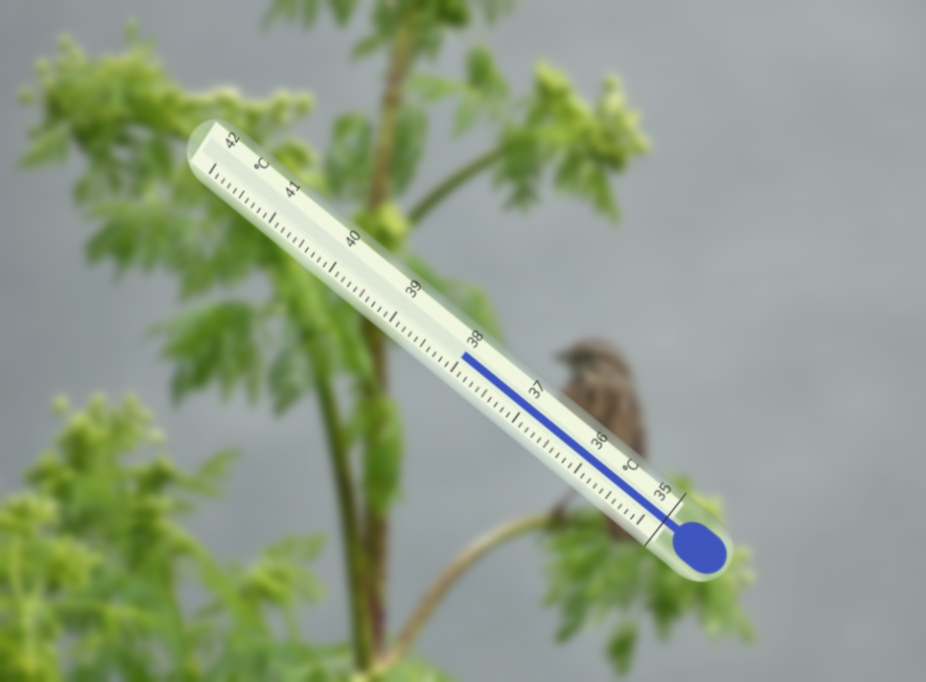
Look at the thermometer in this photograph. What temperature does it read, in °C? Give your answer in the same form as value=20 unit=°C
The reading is value=38 unit=°C
